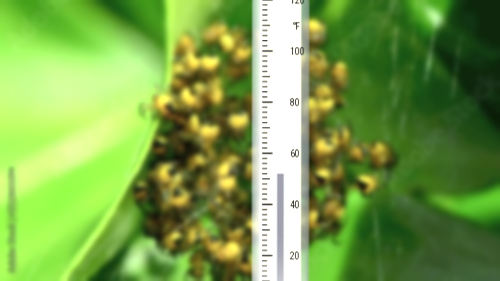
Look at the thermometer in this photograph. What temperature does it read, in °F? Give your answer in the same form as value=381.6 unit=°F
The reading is value=52 unit=°F
